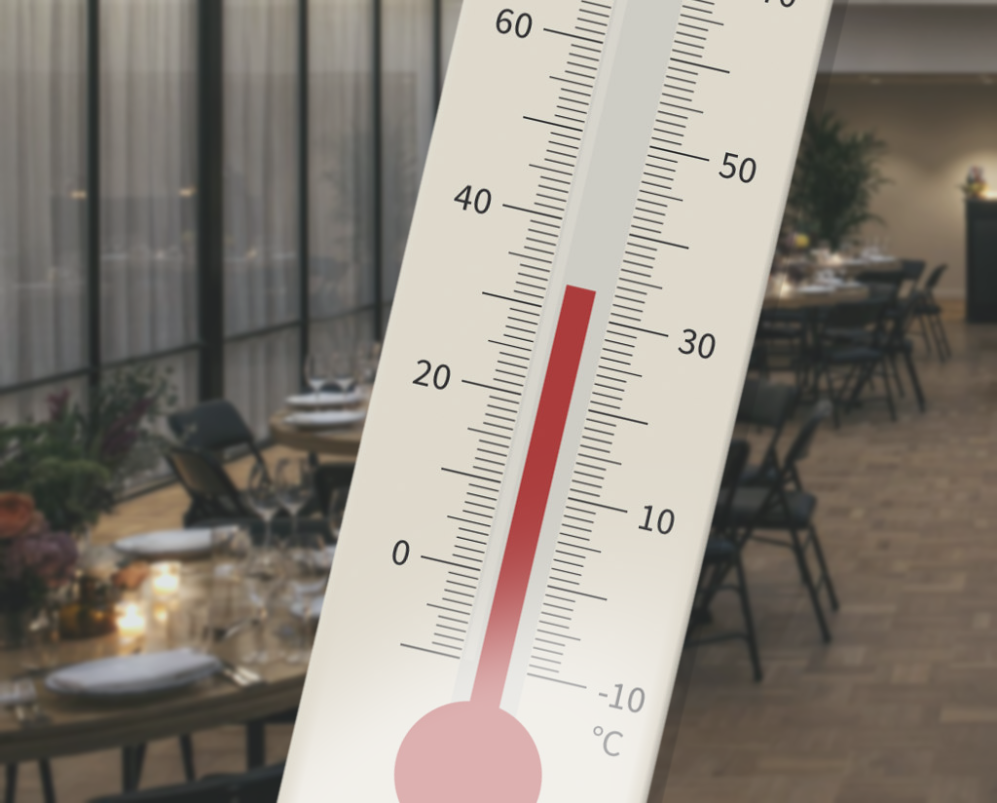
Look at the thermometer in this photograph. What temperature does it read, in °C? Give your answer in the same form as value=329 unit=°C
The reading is value=33 unit=°C
